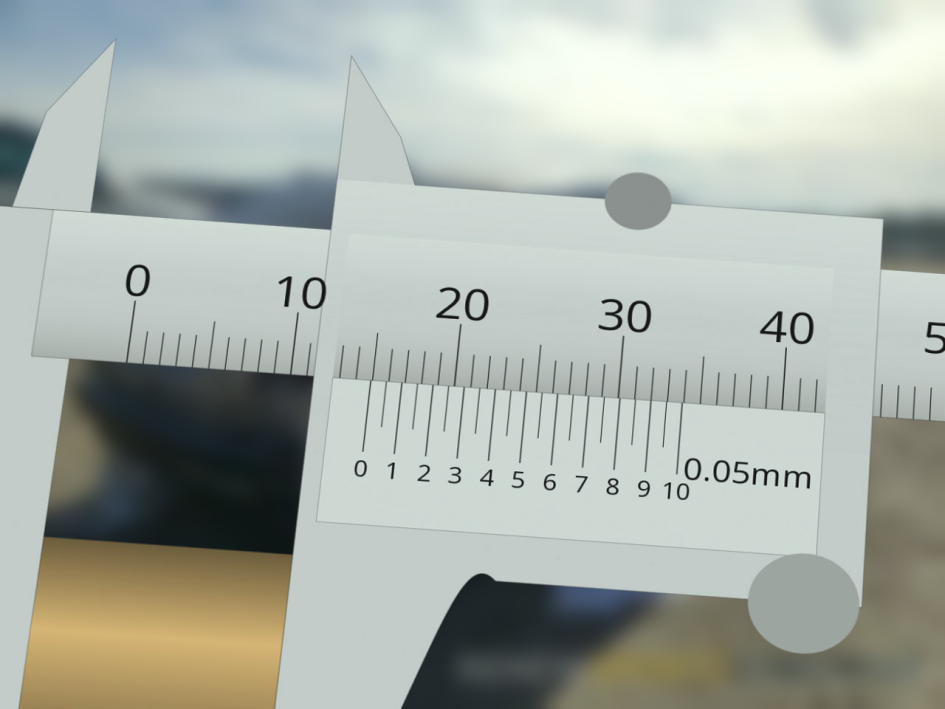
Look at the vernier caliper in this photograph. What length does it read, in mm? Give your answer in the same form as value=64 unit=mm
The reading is value=14.9 unit=mm
